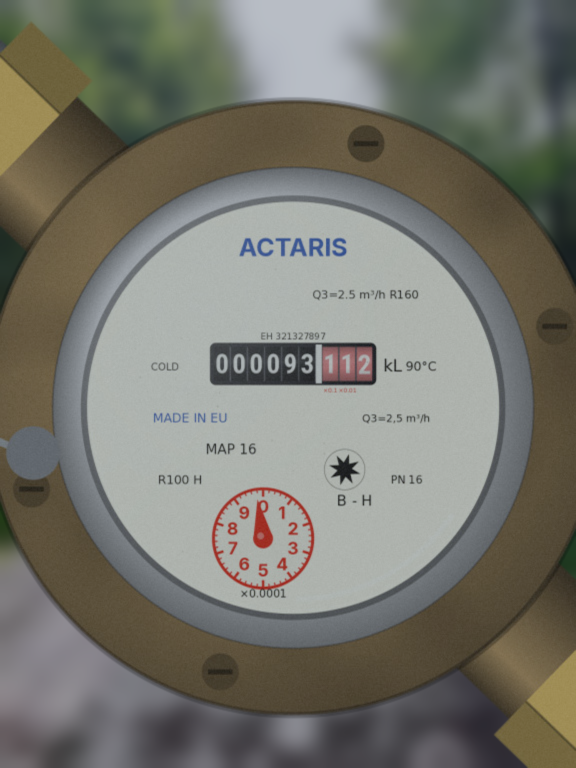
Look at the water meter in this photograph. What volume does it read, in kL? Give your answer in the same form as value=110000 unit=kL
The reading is value=93.1119 unit=kL
